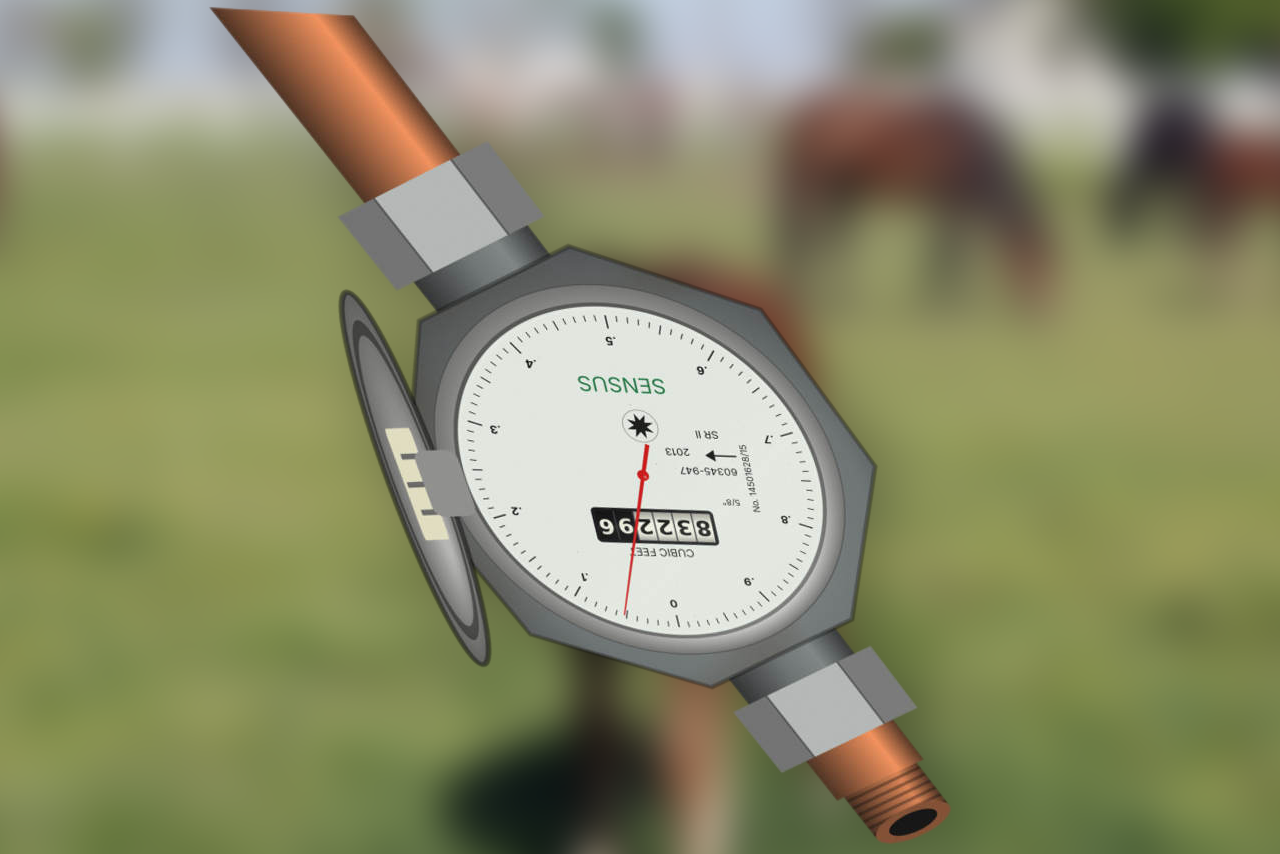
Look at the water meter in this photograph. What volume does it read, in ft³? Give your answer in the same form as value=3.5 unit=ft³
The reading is value=832296.05 unit=ft³
